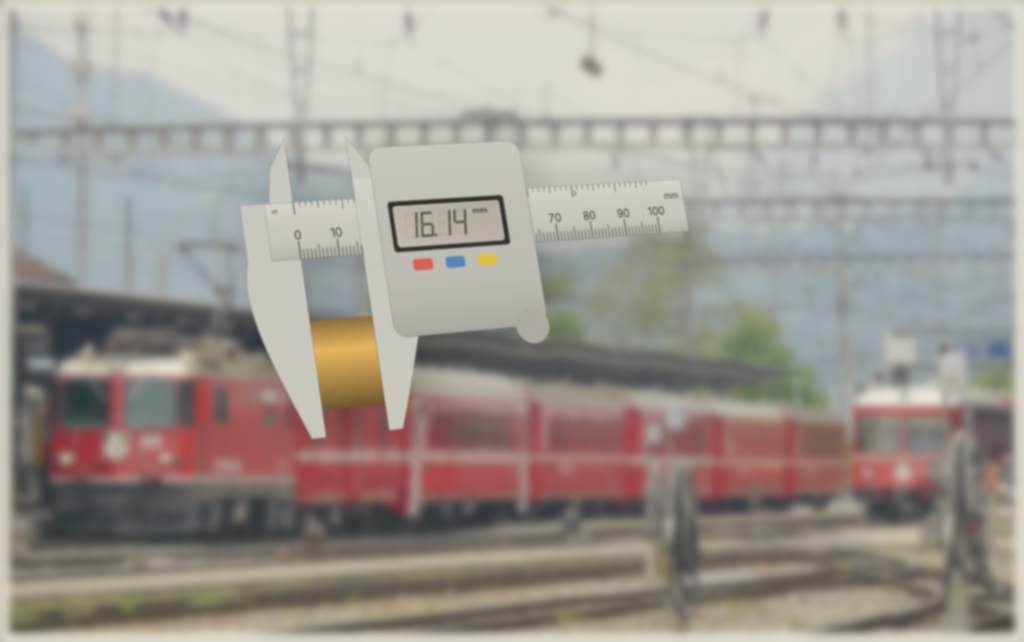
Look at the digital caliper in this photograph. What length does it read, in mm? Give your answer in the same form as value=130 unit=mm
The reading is value=16.14 unit=mm
